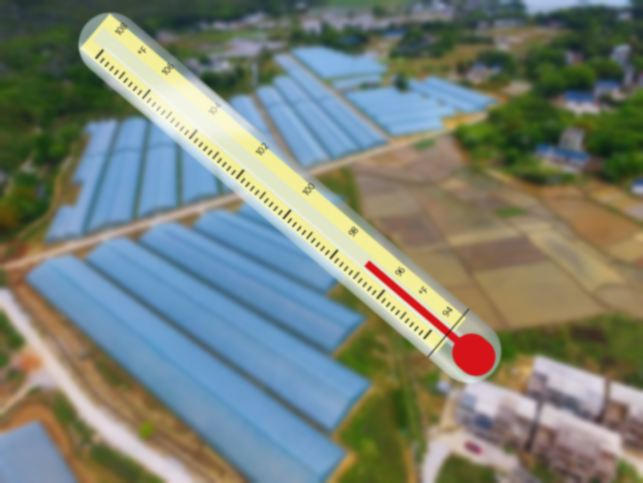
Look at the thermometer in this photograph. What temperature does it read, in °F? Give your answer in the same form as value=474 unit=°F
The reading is value=97 unit=°F
